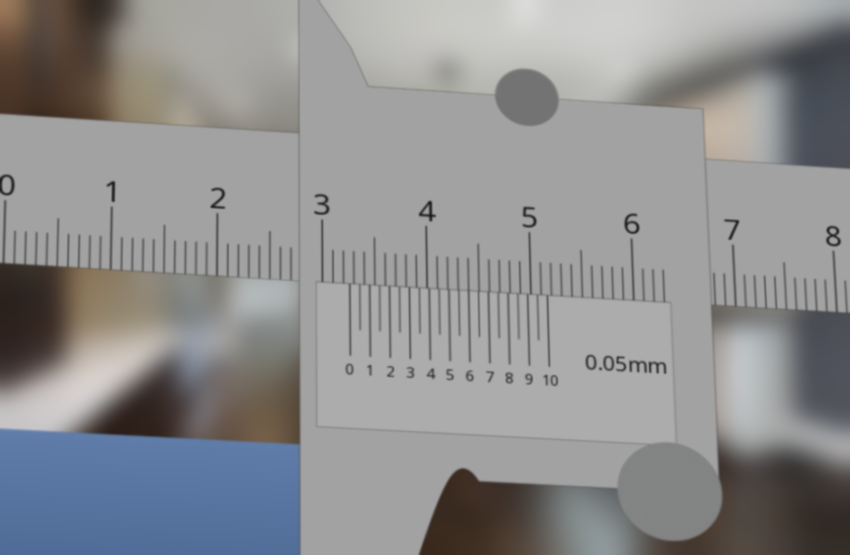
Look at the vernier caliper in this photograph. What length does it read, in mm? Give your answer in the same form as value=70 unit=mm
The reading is value=32.6 unit=mm
